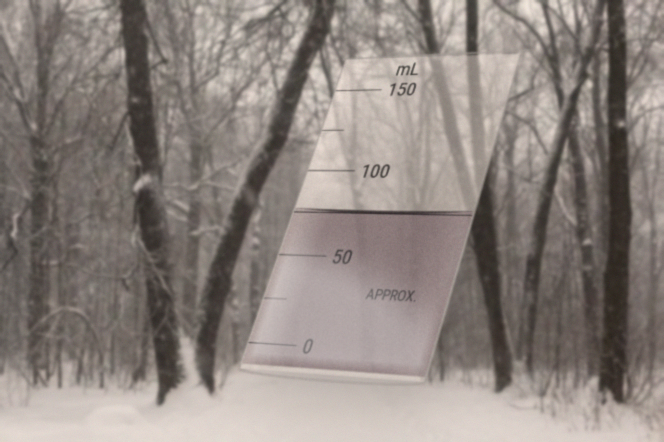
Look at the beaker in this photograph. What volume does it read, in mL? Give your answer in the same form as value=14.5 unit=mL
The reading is value=75 unit=mL
